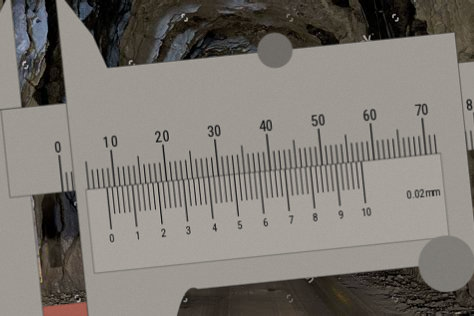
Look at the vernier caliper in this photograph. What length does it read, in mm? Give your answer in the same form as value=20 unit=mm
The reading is value=8.5 unit=mm
